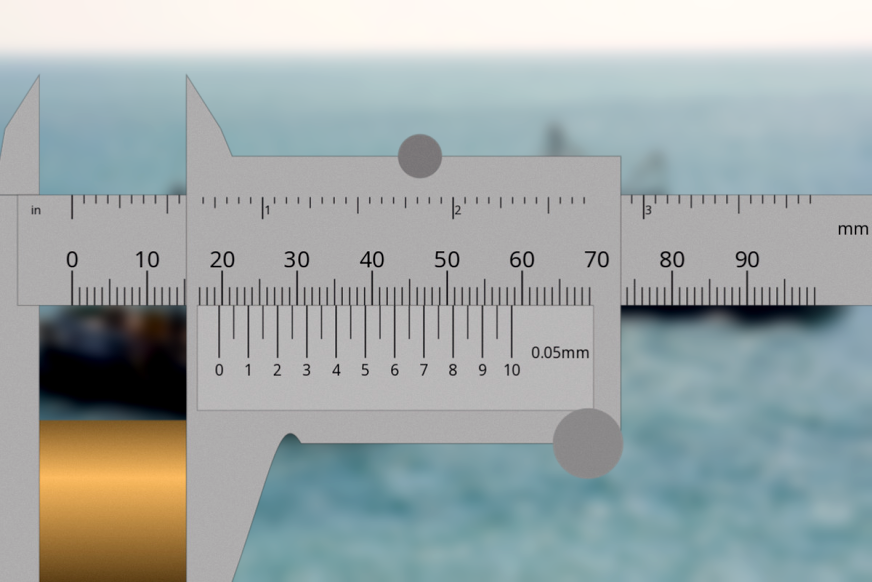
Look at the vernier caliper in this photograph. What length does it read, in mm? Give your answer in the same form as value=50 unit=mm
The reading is value=19.6 unit=mm
